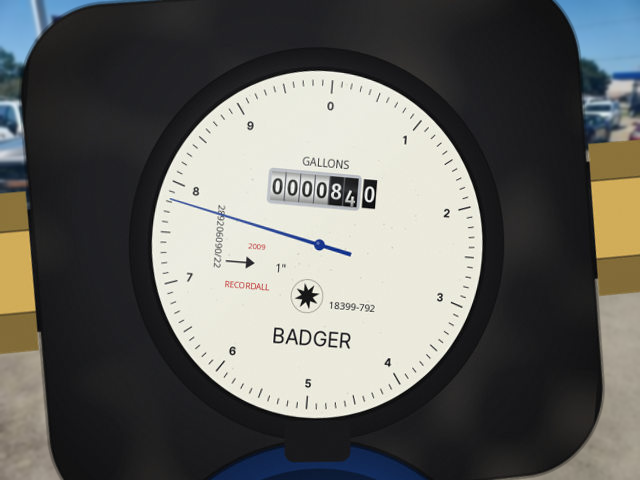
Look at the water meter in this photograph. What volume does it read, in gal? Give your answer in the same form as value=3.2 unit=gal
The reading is value=837.8 unit=gal
